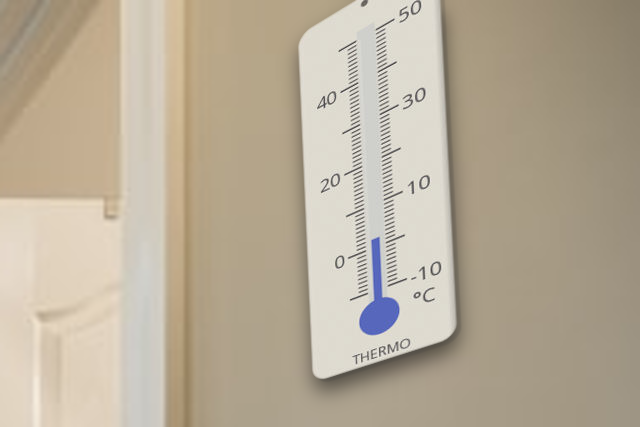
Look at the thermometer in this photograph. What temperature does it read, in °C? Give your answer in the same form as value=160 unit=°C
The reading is value=2 unit=°C
